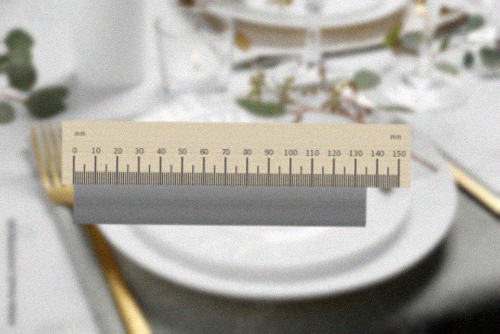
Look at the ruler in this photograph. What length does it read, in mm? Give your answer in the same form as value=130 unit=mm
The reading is value=135 unit=mm
